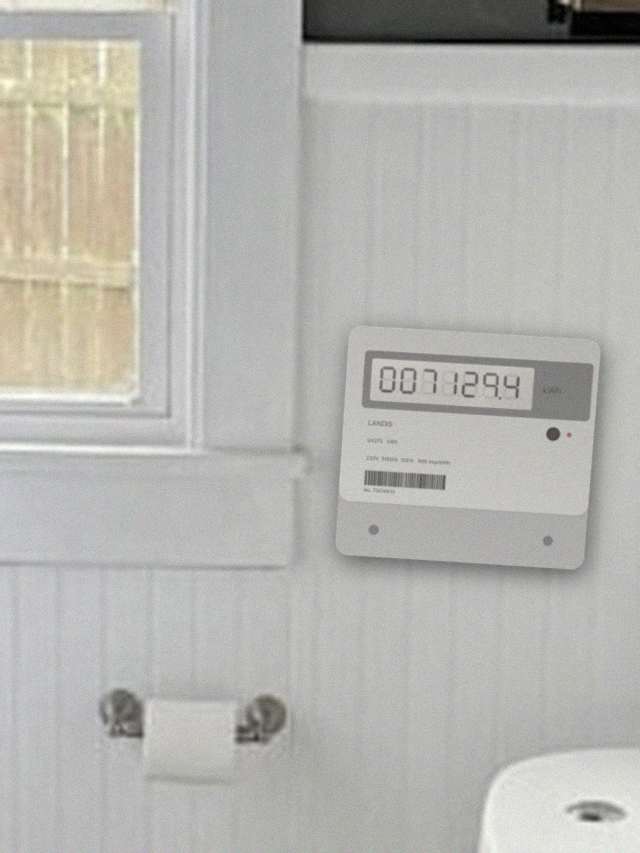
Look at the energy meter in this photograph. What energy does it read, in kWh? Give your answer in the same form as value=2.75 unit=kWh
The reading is value=7129.4 unit=kWh
